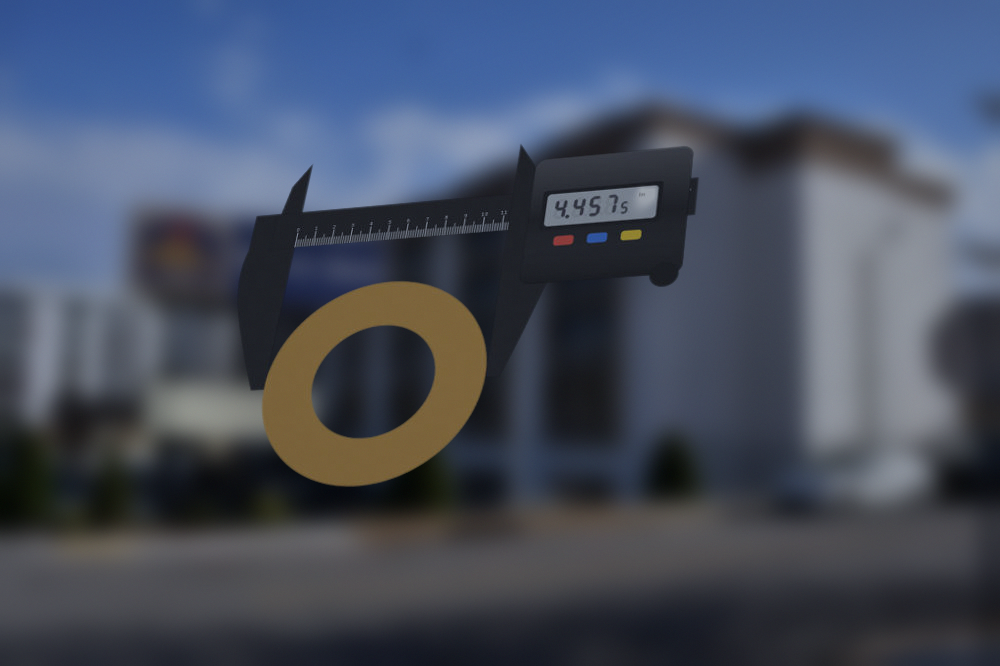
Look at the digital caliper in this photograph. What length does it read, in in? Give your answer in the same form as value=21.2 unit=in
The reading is value=4.4575 unit=in
